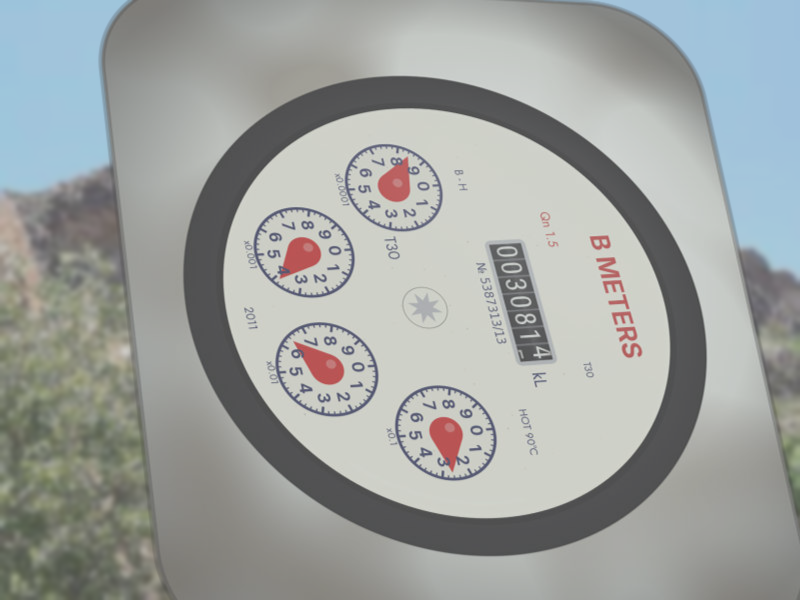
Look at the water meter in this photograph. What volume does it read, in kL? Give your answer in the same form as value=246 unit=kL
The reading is value=30814.2638 unit=kL
